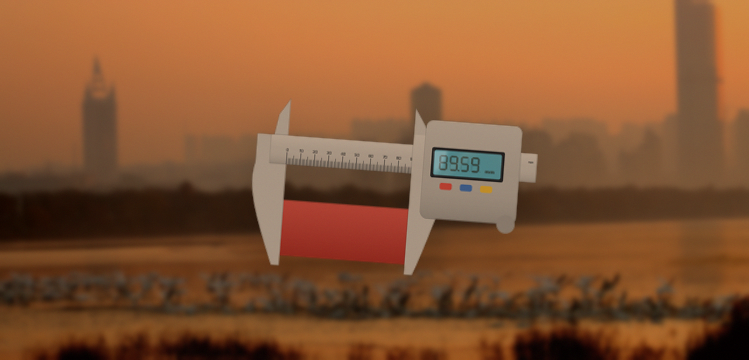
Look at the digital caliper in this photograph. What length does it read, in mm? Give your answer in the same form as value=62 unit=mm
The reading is value=89.59 unit=mm
